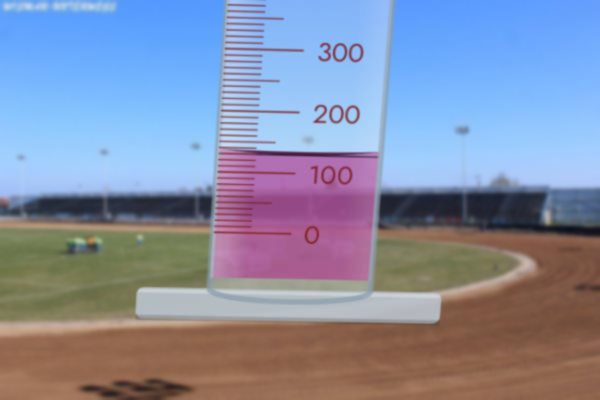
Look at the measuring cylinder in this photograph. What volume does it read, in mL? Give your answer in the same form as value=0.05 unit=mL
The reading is value=130 unit=mL
